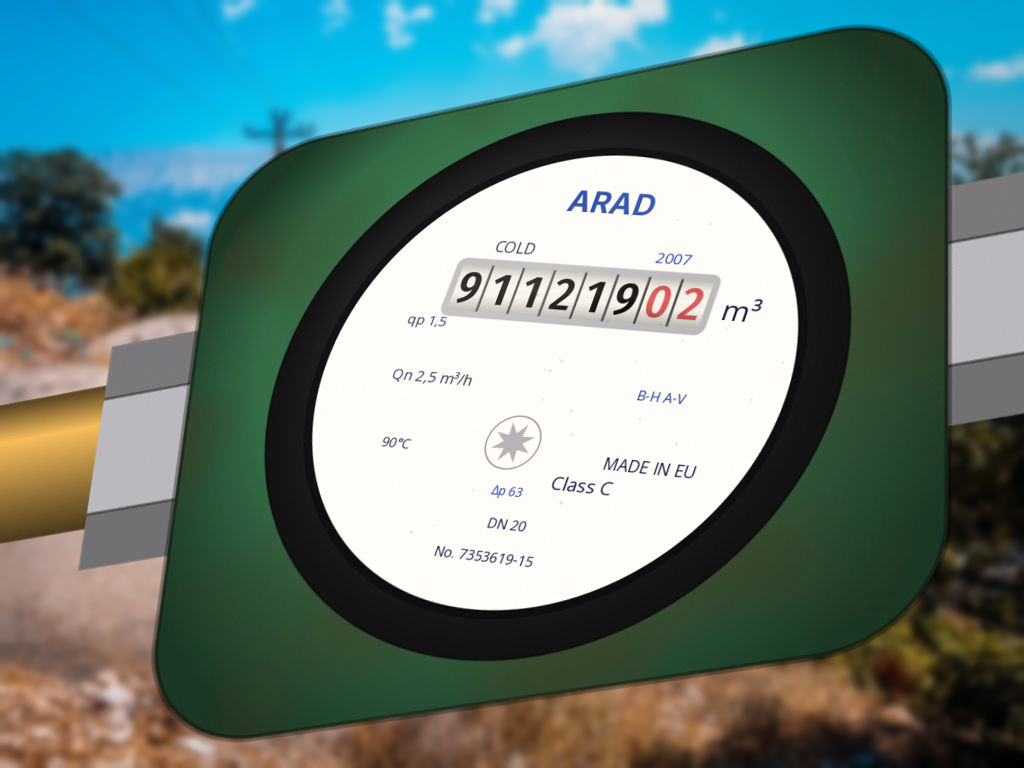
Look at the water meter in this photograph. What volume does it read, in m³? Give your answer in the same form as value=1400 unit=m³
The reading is value=911219.02 unit=m³
